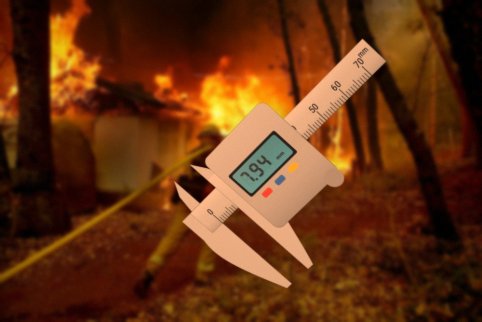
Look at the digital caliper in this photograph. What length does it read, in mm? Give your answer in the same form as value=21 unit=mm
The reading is value=7.94 unit=mm
